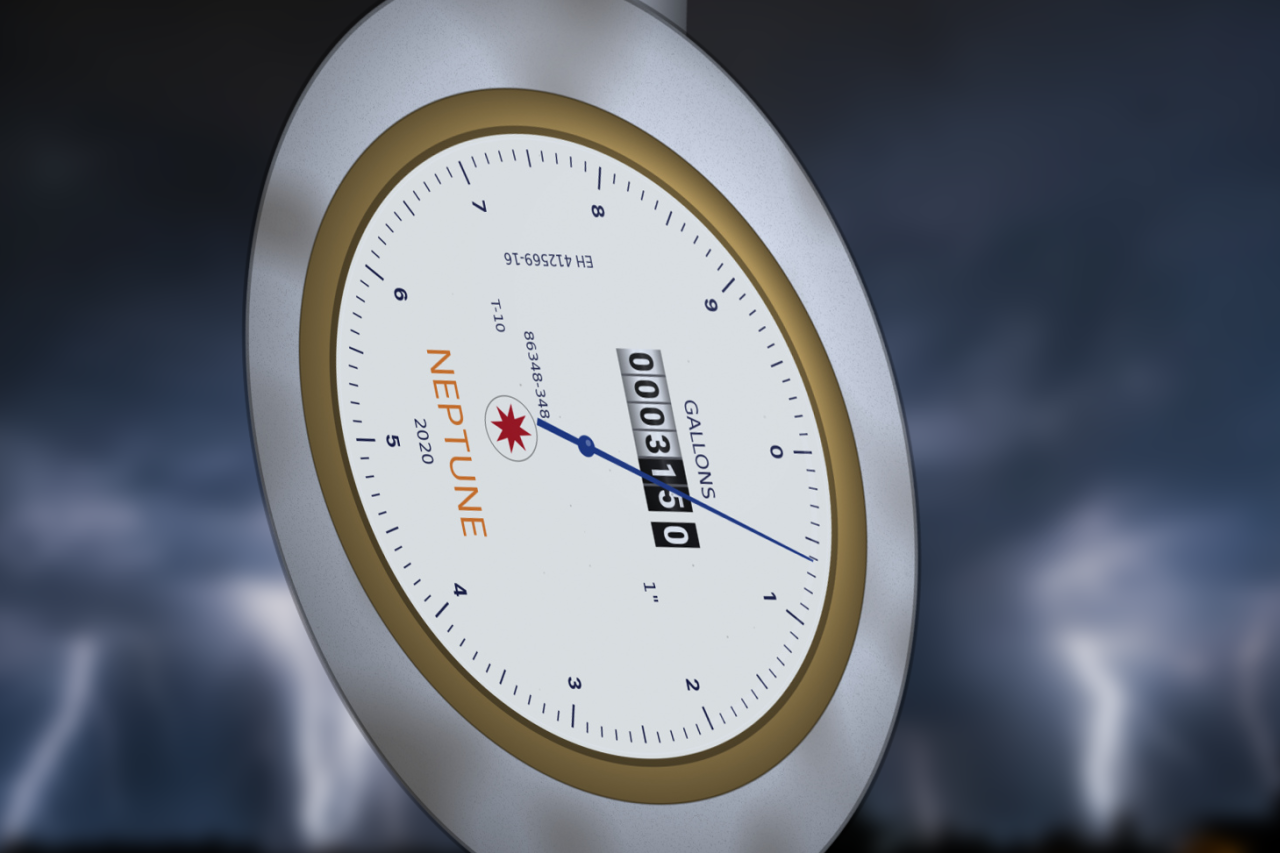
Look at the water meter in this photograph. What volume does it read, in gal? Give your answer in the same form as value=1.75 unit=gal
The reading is value=3150.6 unit=gal
